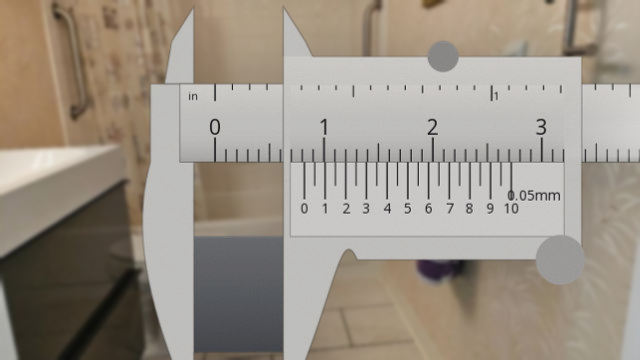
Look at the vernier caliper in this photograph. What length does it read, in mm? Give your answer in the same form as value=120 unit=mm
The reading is value=8.2 unit=mm
